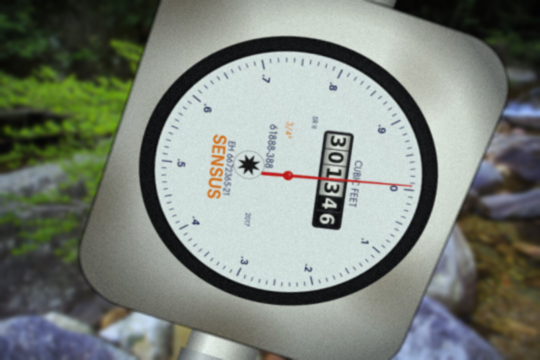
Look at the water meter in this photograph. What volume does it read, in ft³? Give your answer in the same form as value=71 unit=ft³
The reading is value=301345.99 unit=ft³
